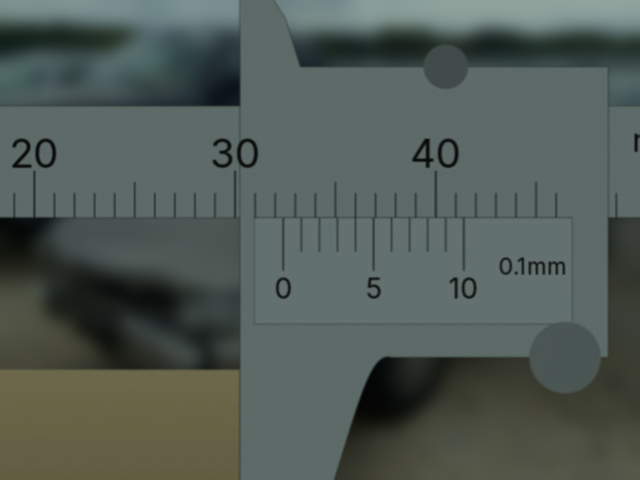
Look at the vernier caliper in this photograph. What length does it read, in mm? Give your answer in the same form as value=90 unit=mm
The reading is value=32.4 unit=mm
